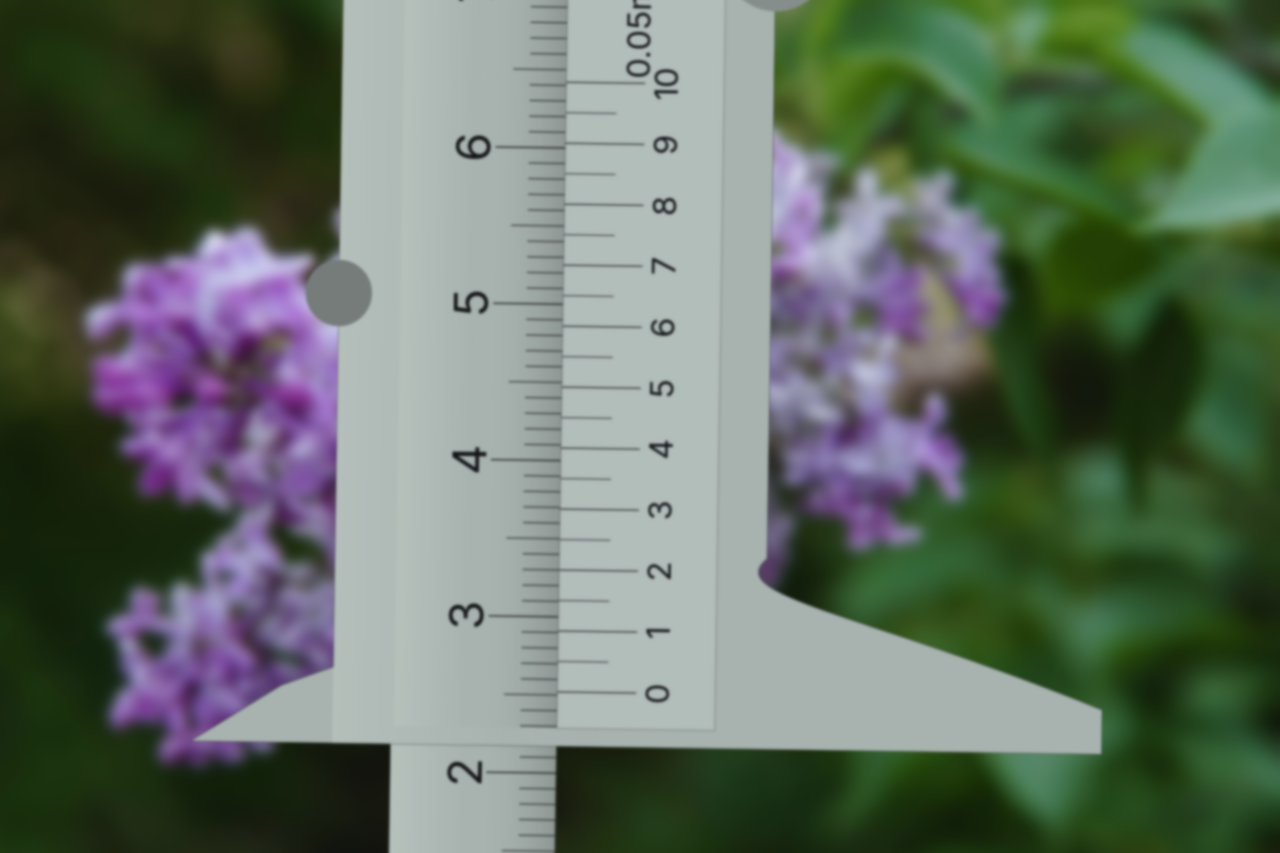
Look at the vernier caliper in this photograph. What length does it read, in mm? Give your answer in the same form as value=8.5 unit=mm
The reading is value=25.2 unit=mm
